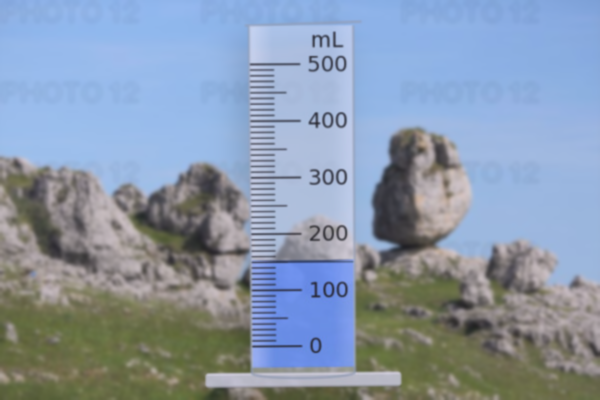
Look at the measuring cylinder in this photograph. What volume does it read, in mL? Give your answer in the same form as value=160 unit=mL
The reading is value=150 unit=mL
